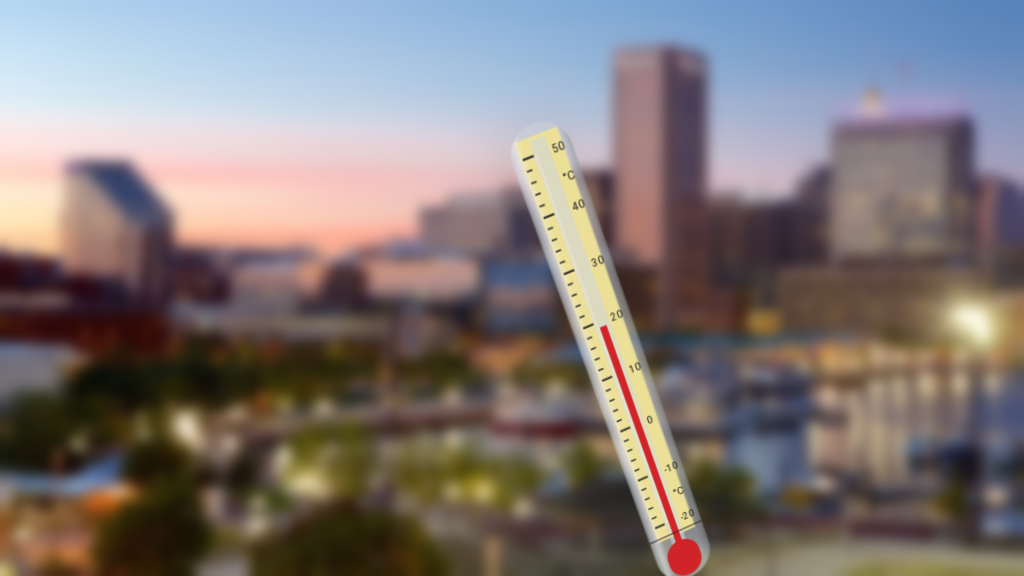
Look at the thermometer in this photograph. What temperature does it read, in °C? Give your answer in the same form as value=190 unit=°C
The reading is value=19 unit=°C
